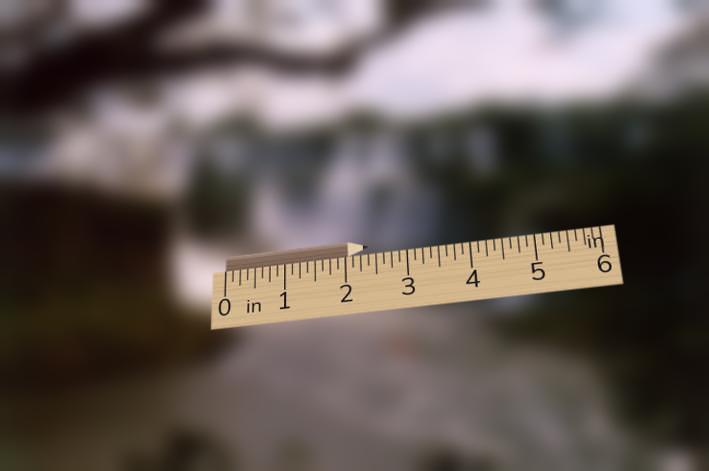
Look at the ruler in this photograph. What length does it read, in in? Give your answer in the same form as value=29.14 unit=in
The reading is value=2.375 unit=in
